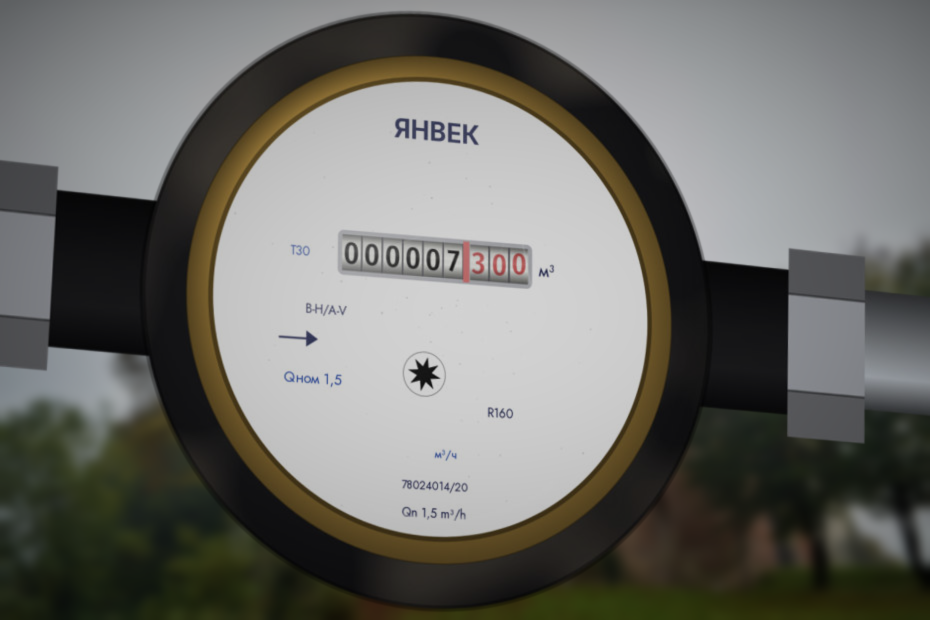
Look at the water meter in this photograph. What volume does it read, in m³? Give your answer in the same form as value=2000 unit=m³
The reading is value=7.300 unit=m³
